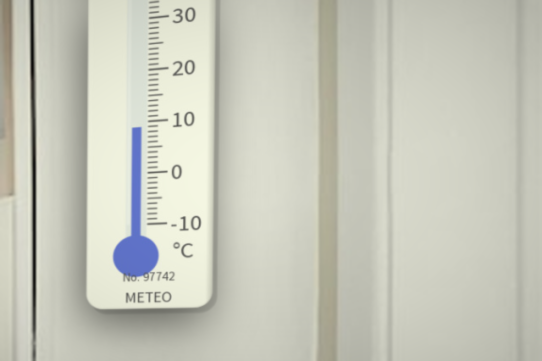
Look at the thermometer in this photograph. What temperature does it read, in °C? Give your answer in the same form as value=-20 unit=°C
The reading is value=9 unit=°C
